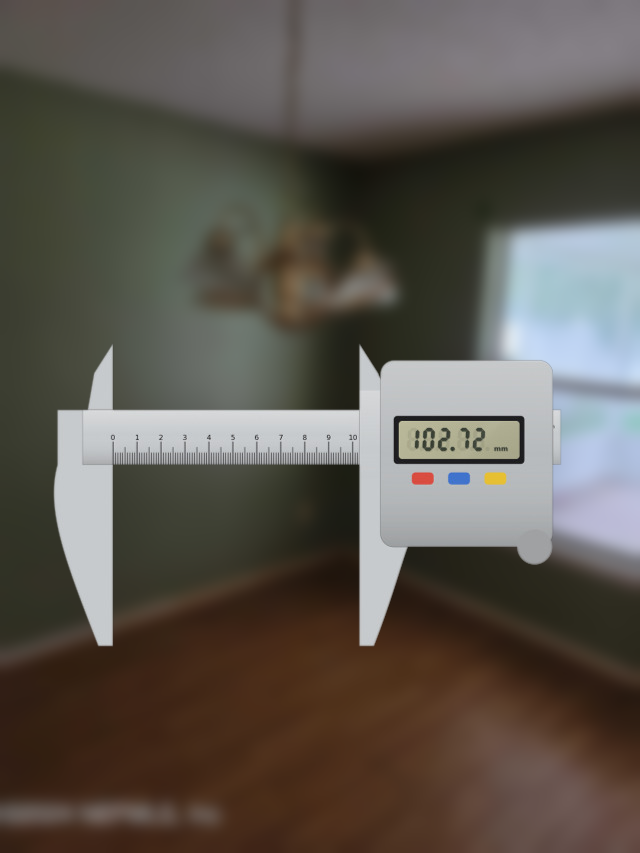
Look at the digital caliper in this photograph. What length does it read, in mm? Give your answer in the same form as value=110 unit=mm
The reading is value=102.72 unit=mm
